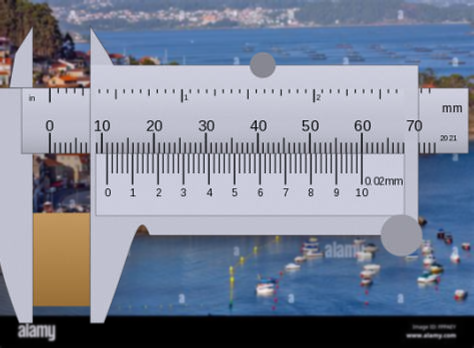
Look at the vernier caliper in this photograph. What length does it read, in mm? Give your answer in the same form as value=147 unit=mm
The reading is value=11.0 unit=mm
